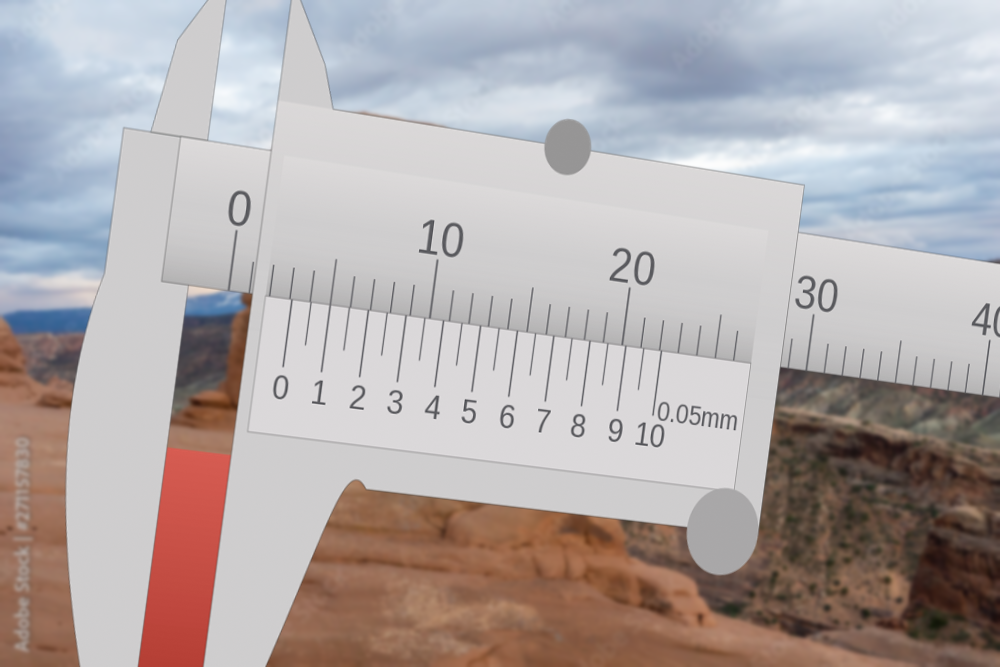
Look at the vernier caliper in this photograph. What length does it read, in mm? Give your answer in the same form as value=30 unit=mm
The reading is value=3.1 unit=mm
